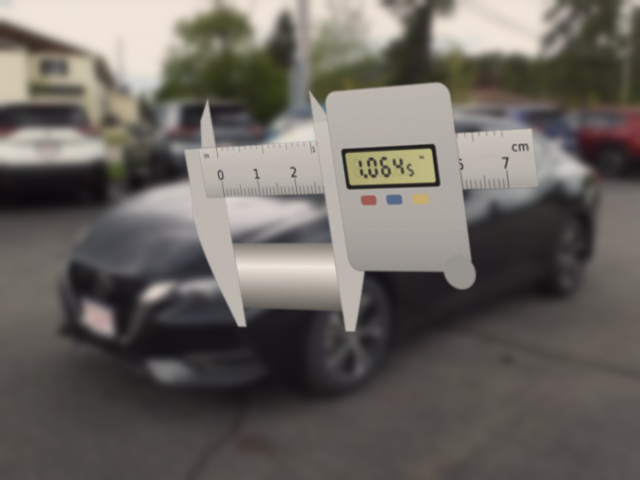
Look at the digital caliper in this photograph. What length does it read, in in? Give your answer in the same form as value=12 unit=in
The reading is value=1.0645 unit=in
